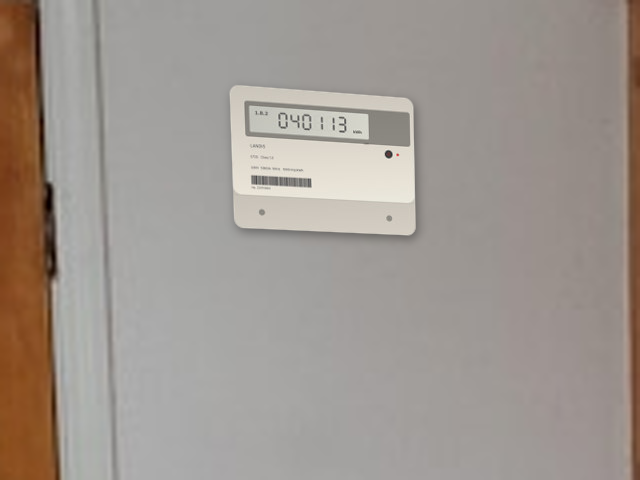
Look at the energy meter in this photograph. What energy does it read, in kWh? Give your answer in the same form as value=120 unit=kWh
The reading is value=40113 unit=kWh
